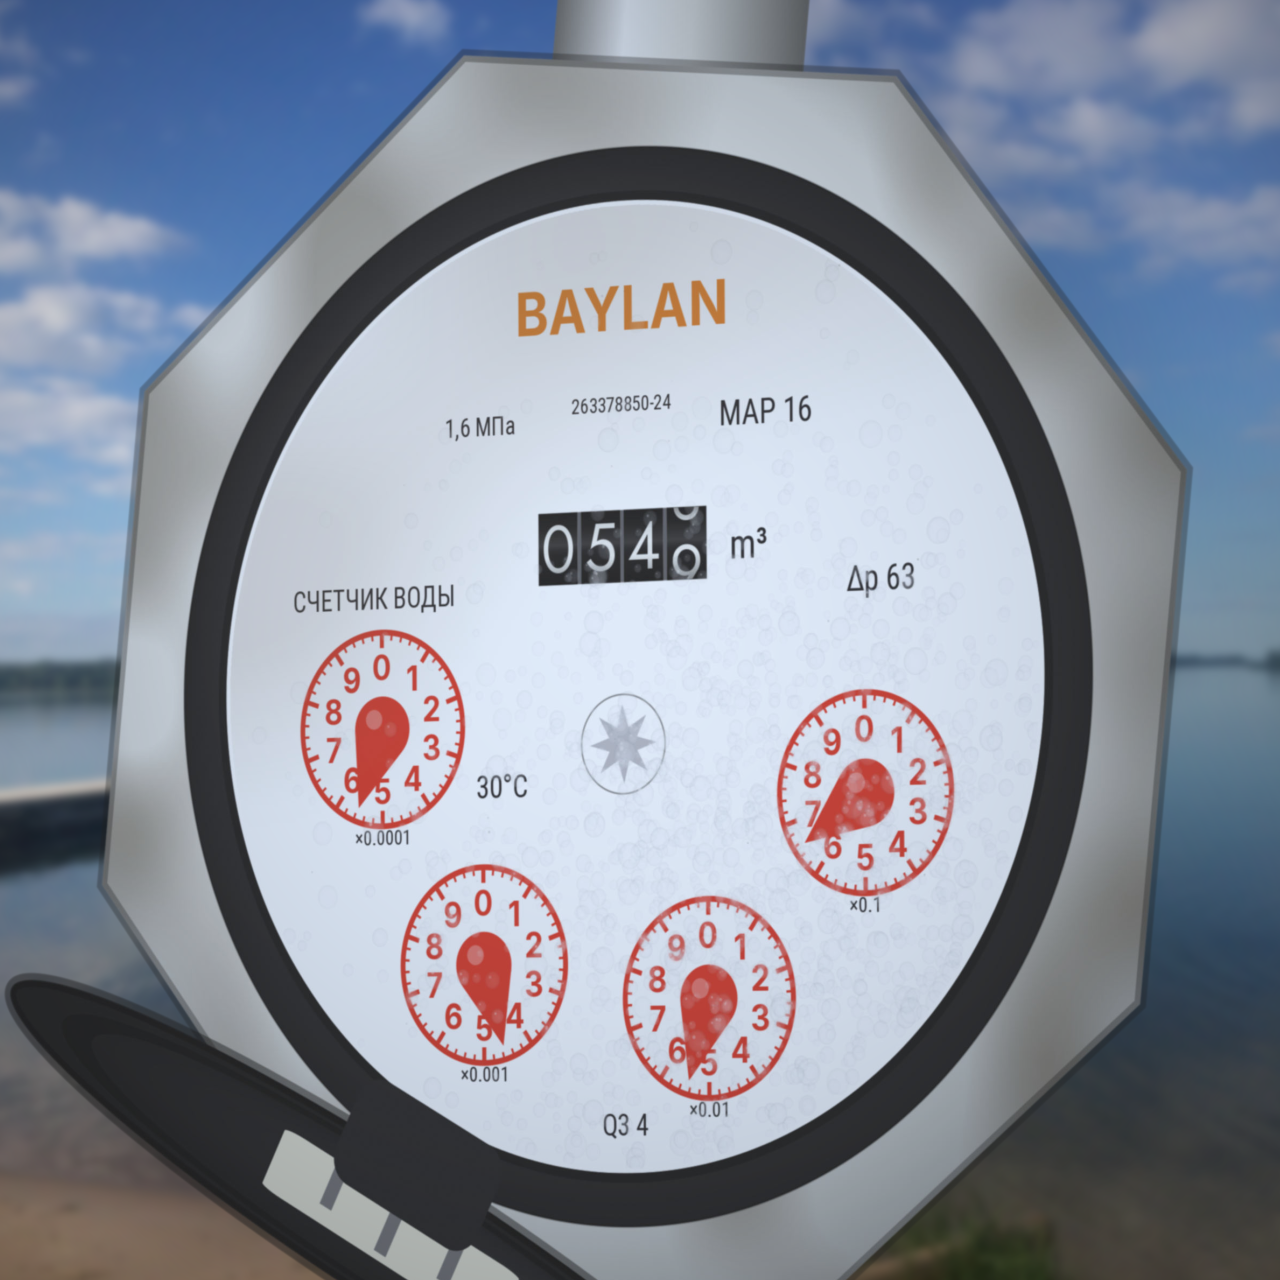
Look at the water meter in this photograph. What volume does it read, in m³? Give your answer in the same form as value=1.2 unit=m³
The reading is value=548.6545 unit=m³
